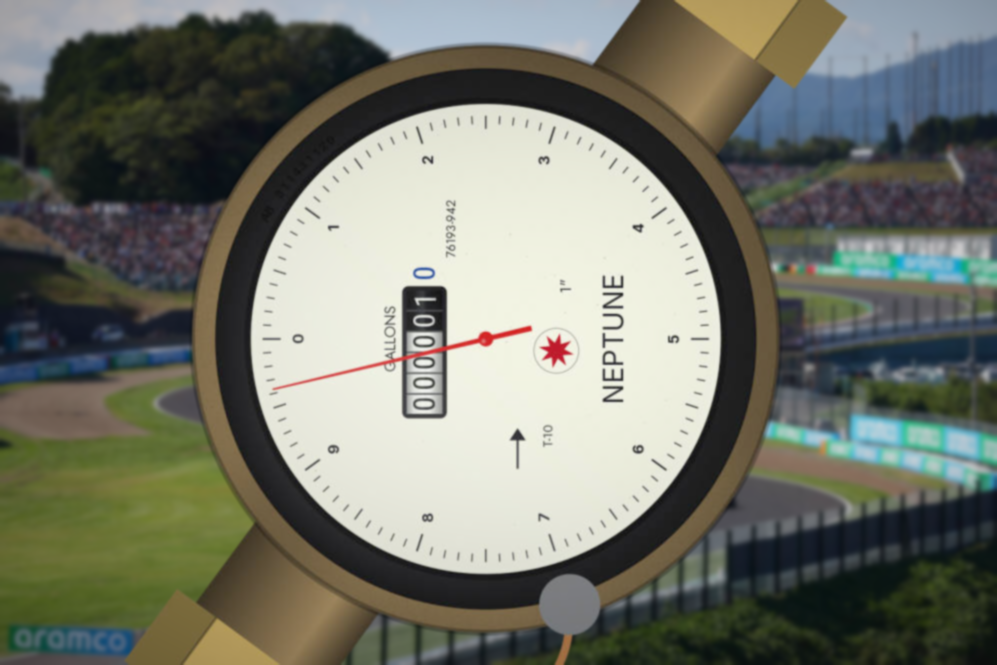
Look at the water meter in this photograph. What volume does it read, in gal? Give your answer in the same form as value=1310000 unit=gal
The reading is value=9.6 unit=gal
